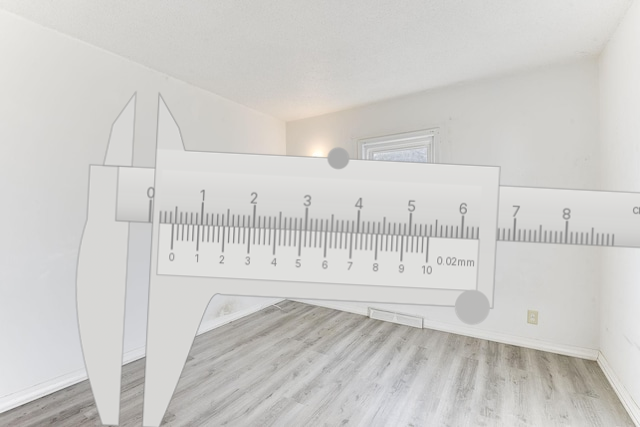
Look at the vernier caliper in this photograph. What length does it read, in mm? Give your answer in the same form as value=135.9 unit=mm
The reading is value=4.5 unit=mm
